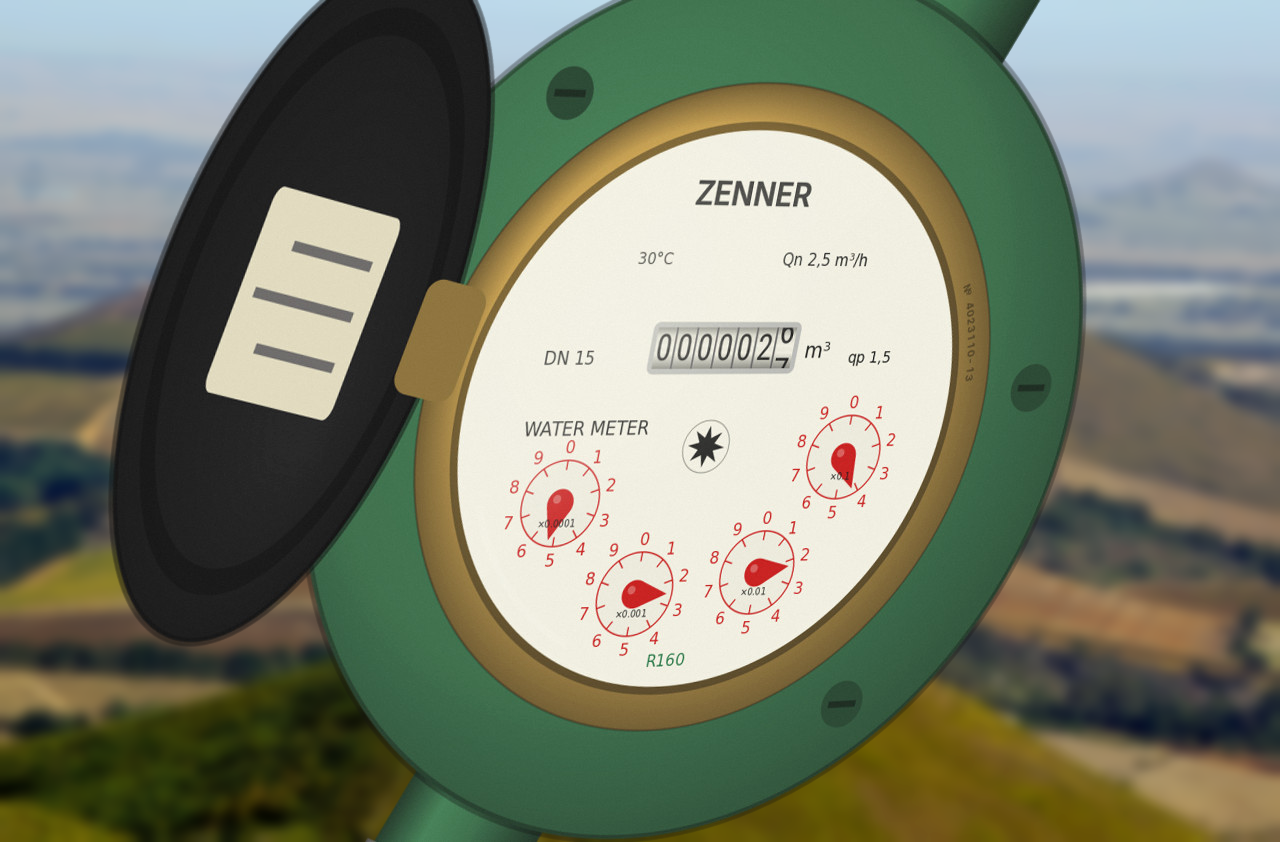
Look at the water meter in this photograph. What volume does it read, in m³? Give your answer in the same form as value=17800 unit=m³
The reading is value=26.4225 unit=m³
